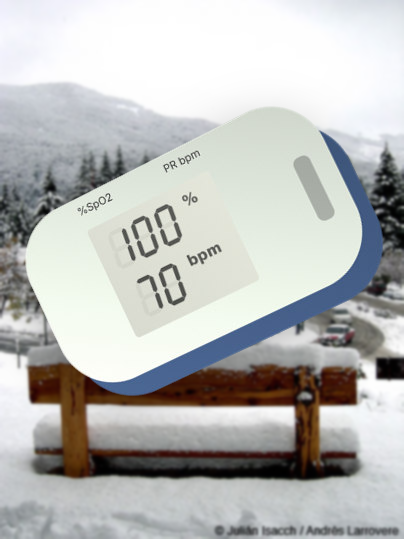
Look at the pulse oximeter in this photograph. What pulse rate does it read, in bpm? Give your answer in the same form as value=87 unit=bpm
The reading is value=70 unit=bpm
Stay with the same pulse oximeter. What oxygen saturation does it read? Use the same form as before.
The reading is value=100 unit=%
